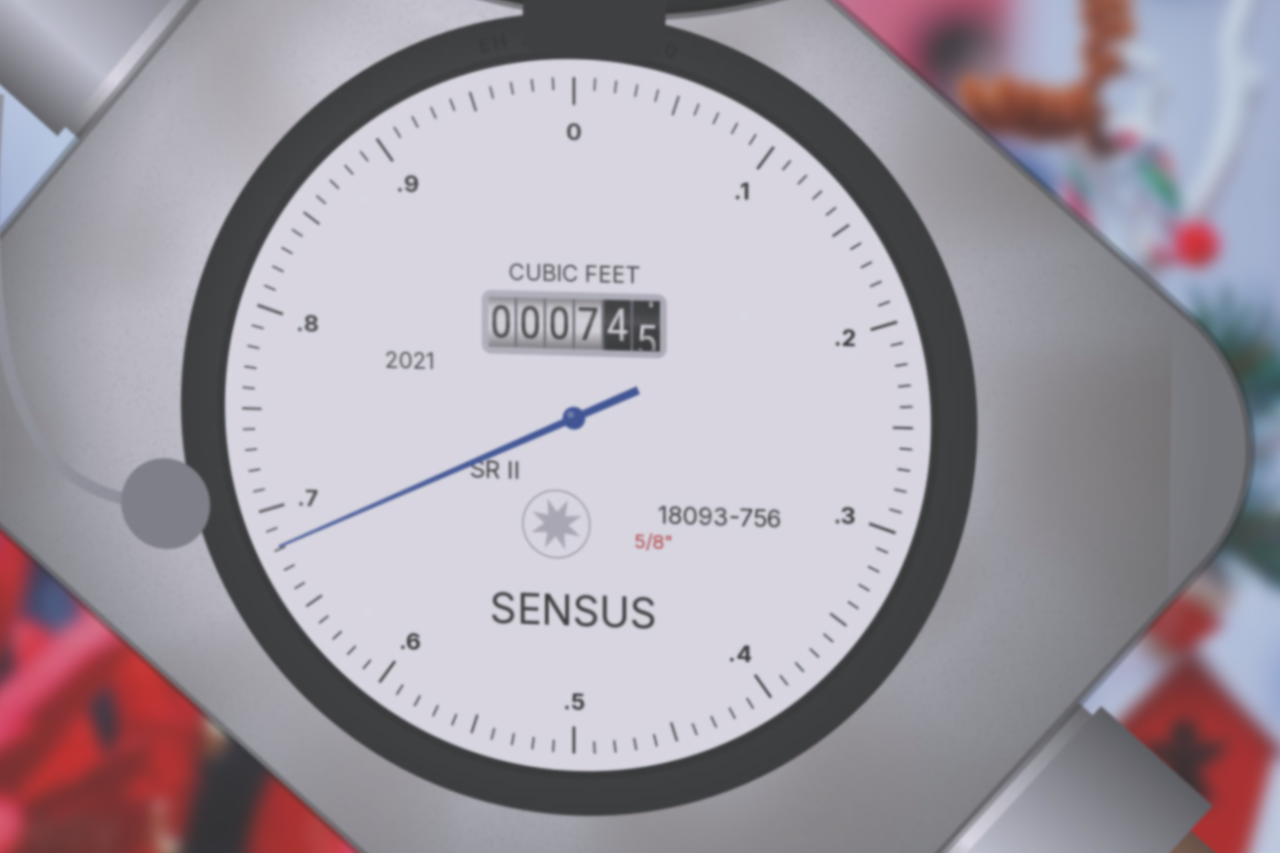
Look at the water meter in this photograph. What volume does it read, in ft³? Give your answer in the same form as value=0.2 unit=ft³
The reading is value=744.68 unit=ft³
